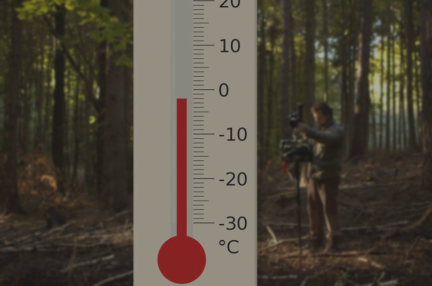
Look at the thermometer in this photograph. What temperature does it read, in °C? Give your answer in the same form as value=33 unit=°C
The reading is value=-2 unit=°C
